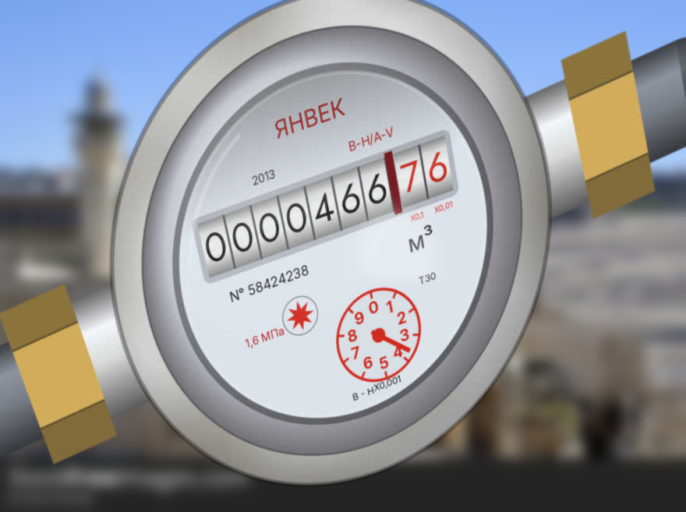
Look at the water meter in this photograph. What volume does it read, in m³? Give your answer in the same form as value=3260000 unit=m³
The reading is value=466.763 unit=m³
